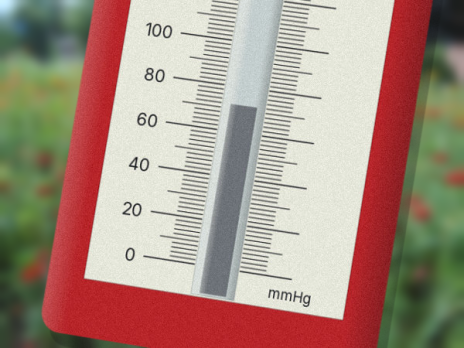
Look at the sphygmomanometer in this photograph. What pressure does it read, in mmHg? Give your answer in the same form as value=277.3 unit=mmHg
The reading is value=72 unit=mmHg
